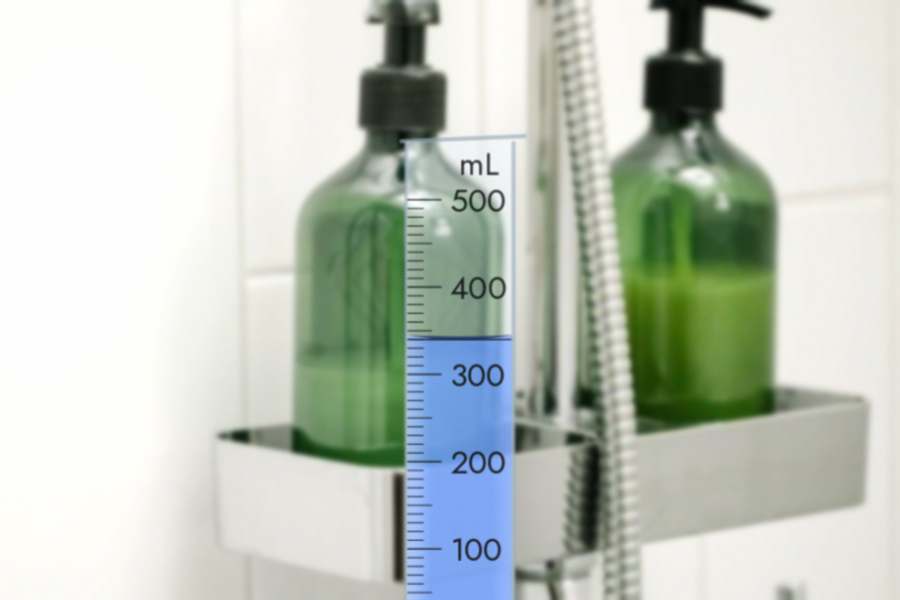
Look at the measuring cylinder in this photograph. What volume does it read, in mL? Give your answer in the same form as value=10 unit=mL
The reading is value=340 unit=mL
